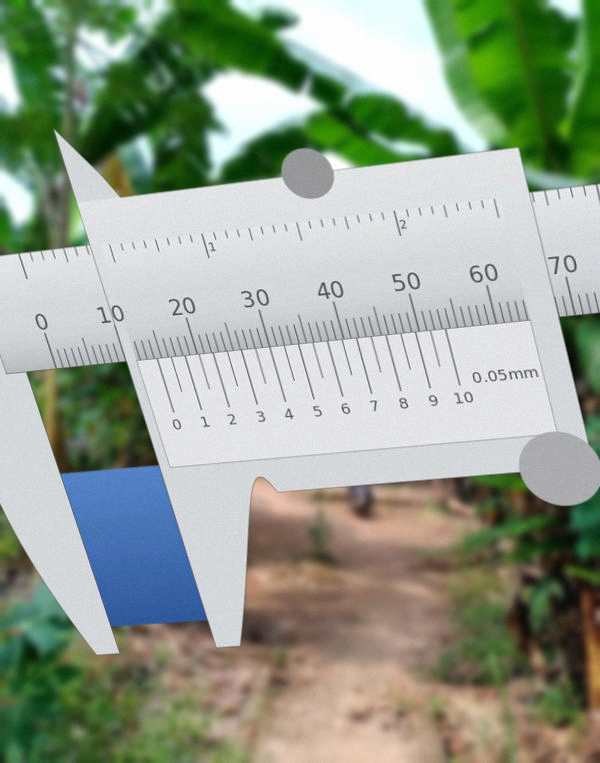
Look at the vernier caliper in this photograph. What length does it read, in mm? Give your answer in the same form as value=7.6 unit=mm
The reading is value=14.4 unit=mm
